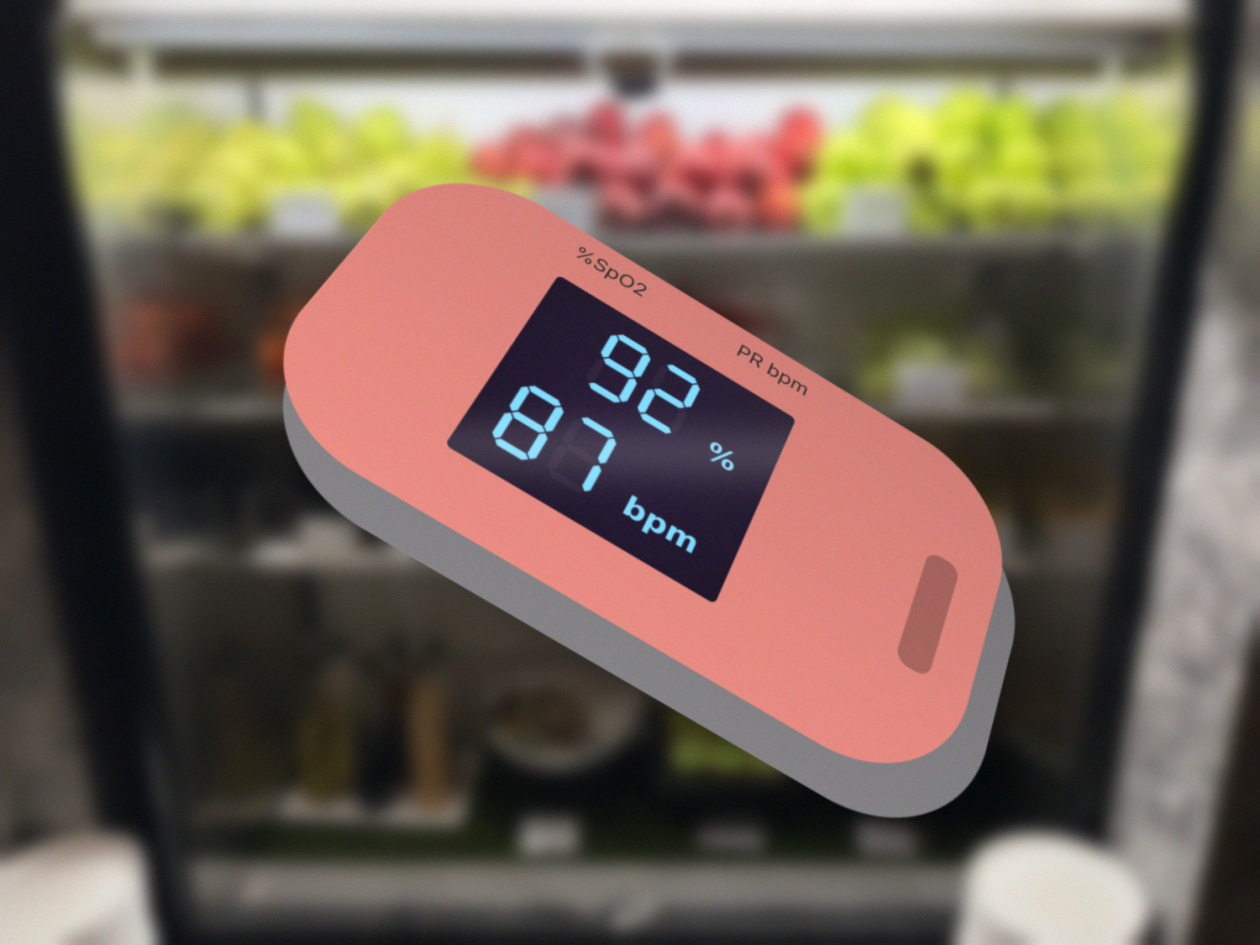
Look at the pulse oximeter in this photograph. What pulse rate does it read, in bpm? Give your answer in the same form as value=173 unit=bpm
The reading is value=87 unit=bpm
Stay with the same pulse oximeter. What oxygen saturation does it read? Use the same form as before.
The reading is value=92 unit=%
